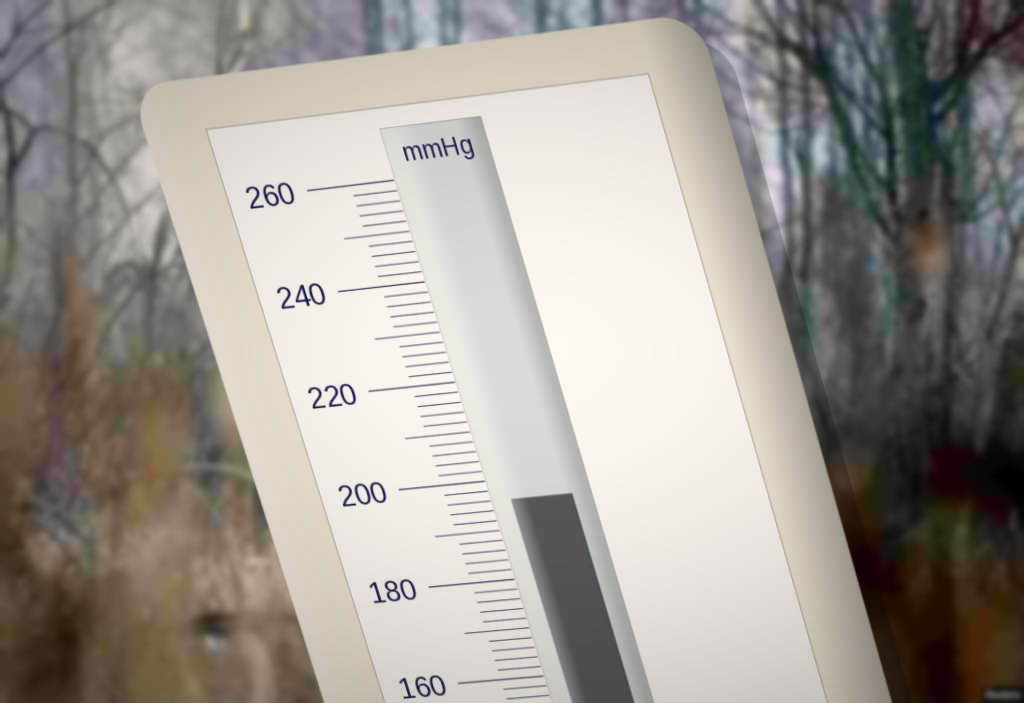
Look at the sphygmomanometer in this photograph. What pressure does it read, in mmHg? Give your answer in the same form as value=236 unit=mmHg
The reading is value=196 unit=mmHg
